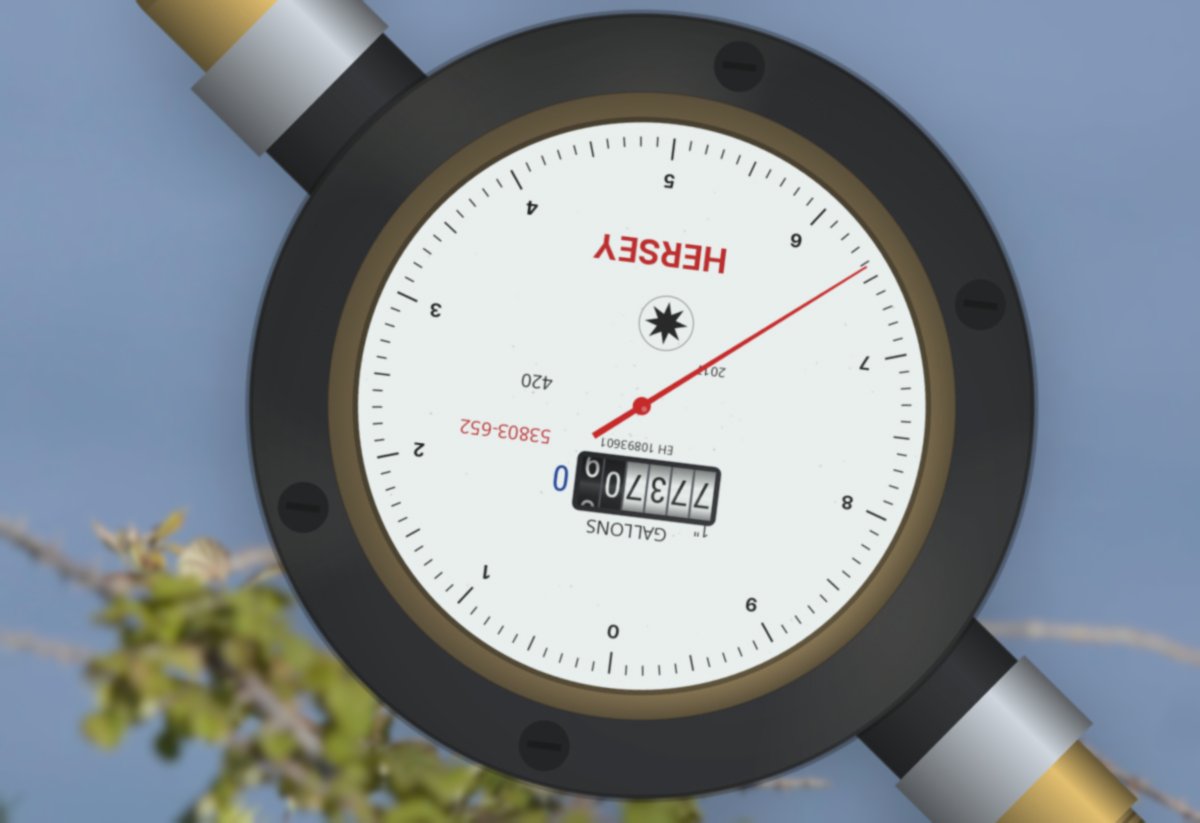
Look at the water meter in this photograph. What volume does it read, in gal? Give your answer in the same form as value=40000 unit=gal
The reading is value=7737086.4 unit=gal
